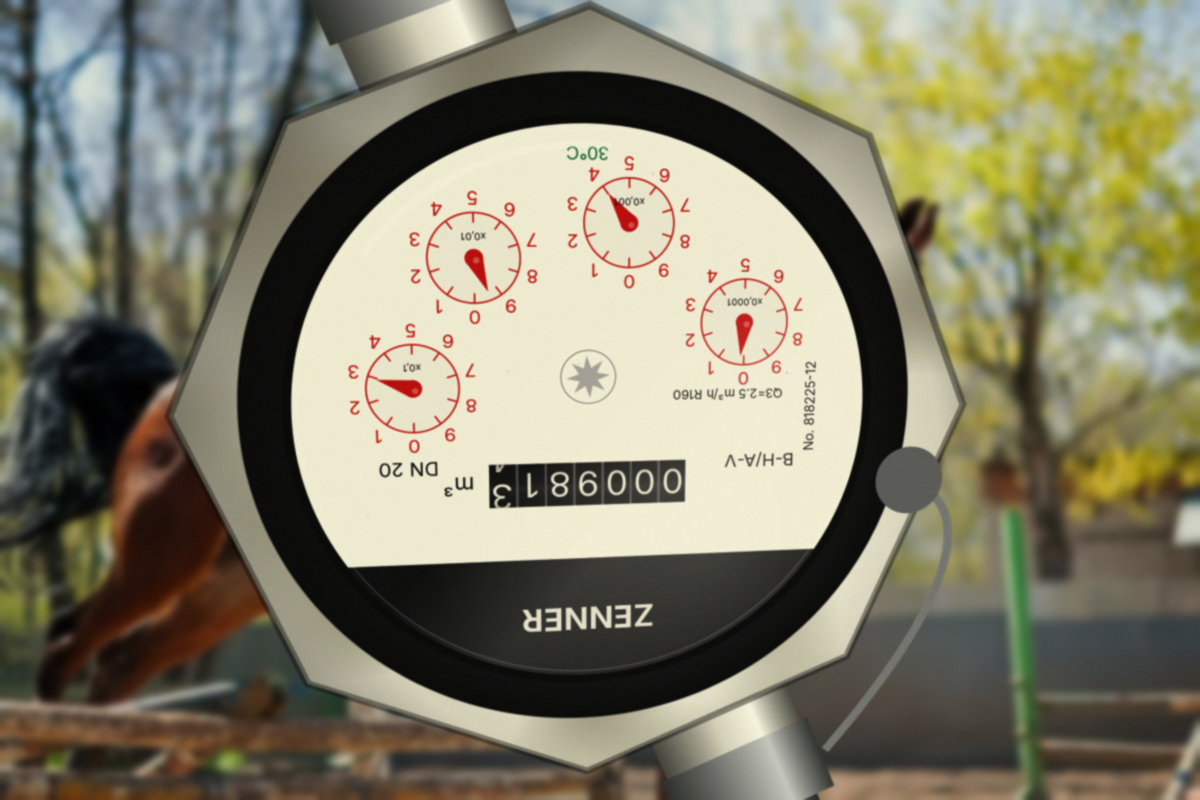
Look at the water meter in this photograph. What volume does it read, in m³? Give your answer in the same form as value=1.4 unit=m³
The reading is value=9813.2940 unit=m³
